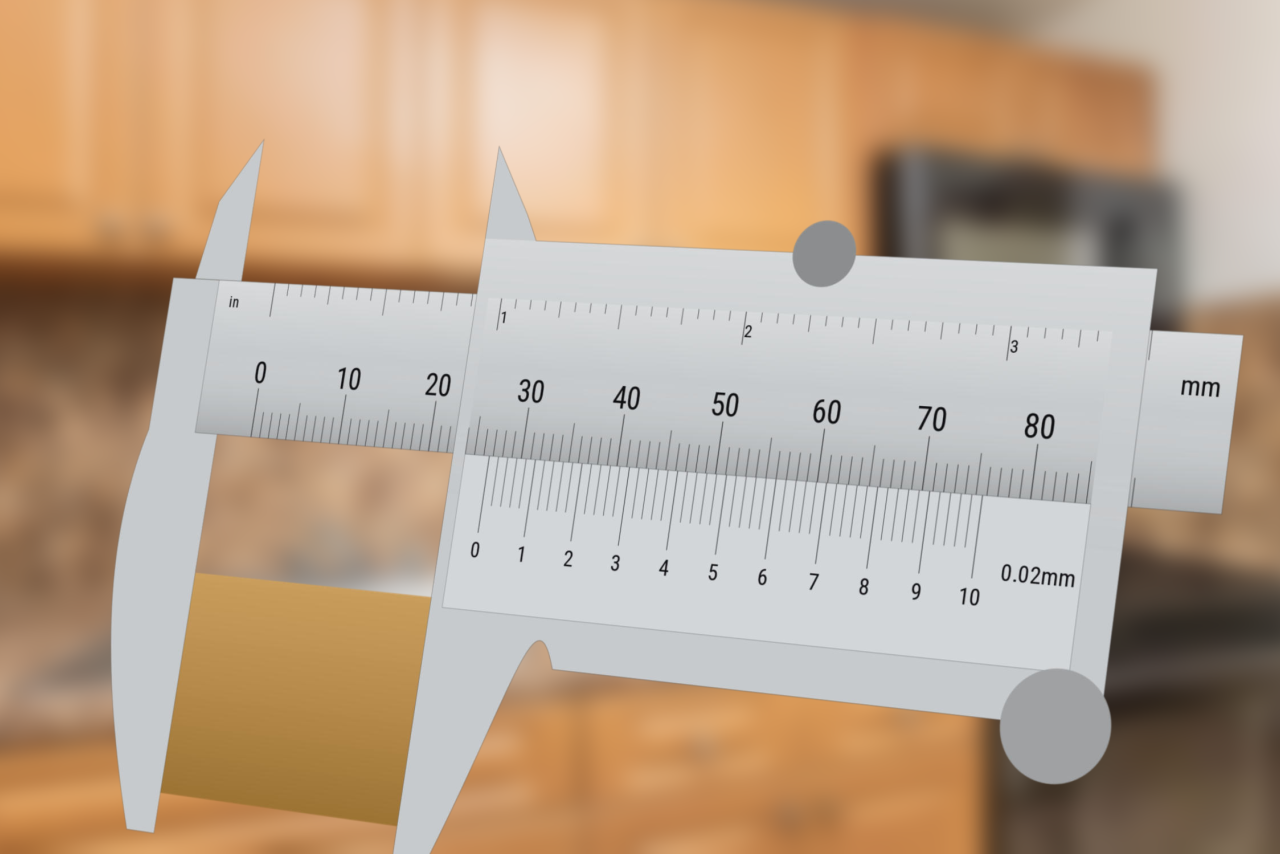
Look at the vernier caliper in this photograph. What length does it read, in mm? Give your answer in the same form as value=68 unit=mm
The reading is value=26.6 unit=mm
